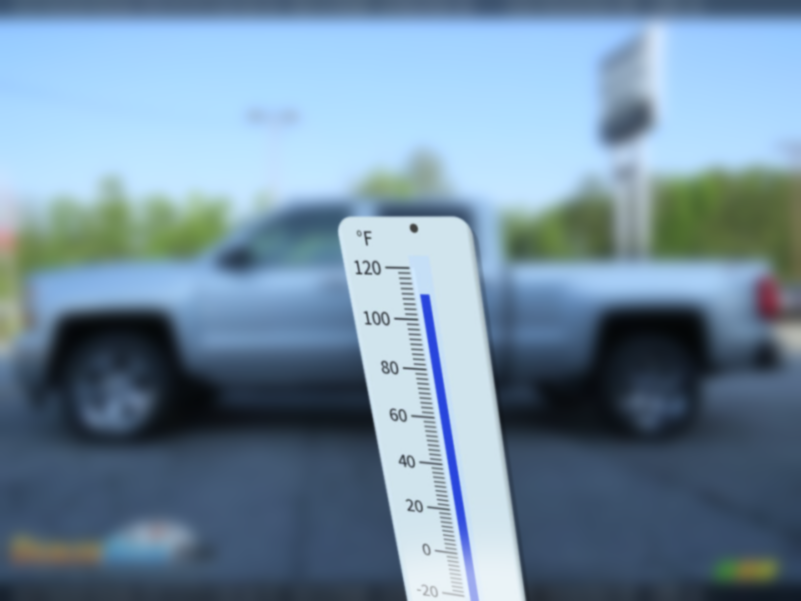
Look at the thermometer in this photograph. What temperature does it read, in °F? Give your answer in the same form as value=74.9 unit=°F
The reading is value=110 unit=°F
